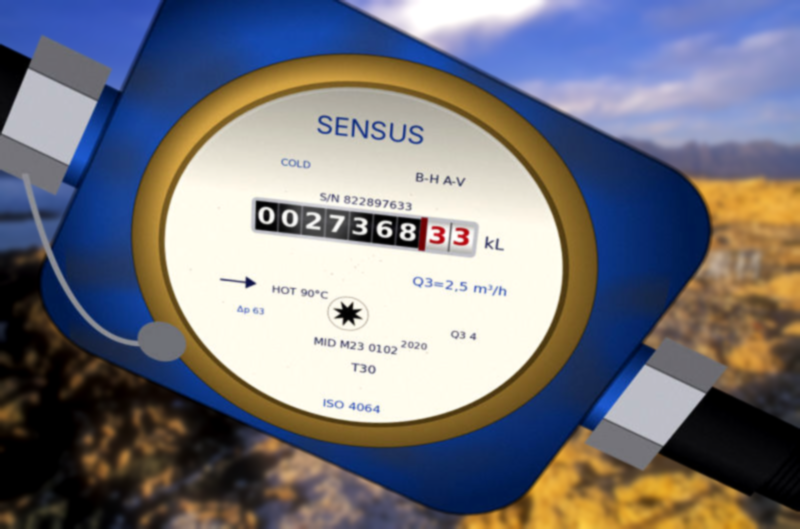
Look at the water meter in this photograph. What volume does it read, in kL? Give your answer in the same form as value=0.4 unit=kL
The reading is value=27368.33 unit=kL
